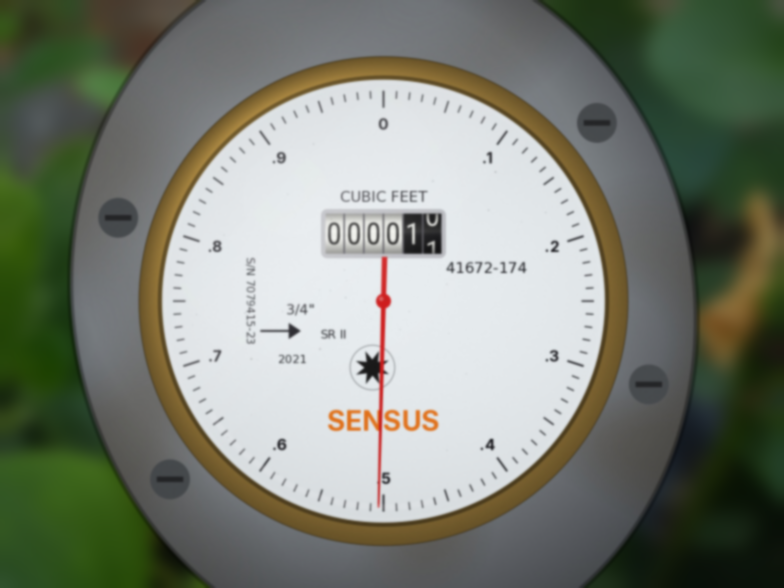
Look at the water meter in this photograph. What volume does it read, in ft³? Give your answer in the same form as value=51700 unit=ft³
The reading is value=10.50 unit=ft³
